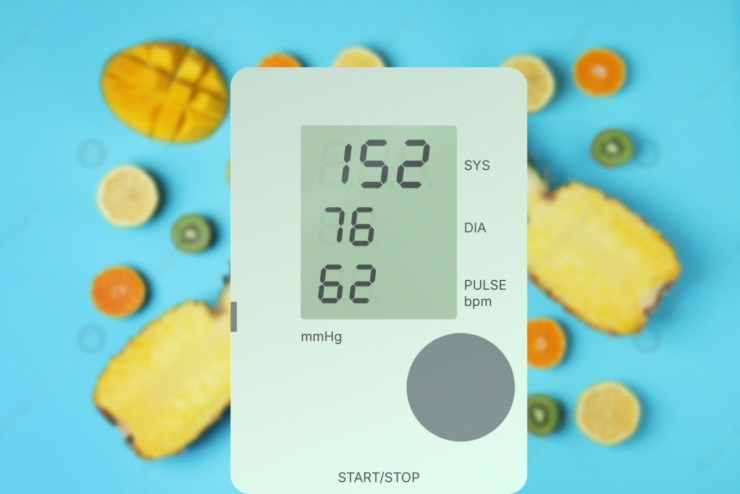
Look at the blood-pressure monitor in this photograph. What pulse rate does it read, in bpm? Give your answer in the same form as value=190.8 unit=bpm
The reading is value=62 unit=bpm
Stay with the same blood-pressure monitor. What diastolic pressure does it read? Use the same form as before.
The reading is value=76 unit=mmHg
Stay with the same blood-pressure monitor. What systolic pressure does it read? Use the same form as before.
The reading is value=152 unit=mmHg
